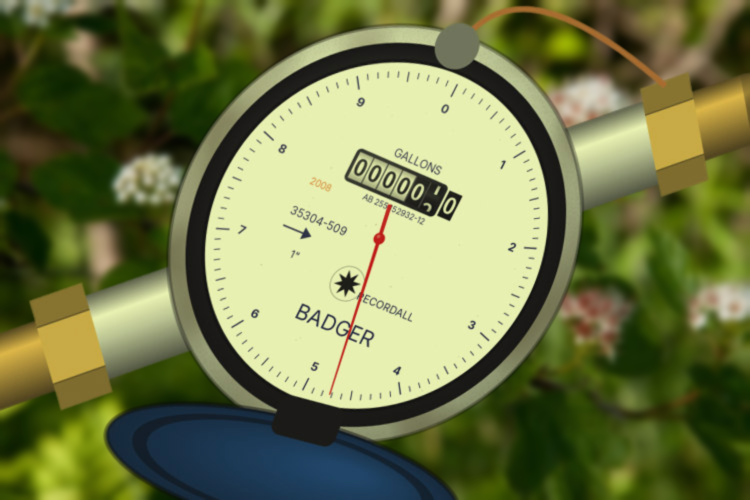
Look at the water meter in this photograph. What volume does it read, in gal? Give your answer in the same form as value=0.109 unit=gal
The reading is value=14.7 unit=gal
